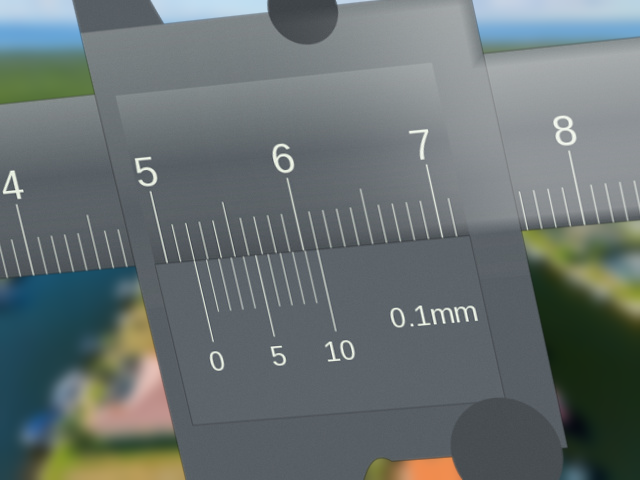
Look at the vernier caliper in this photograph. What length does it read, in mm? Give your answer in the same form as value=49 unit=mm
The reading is value=52.0 unit=mm
